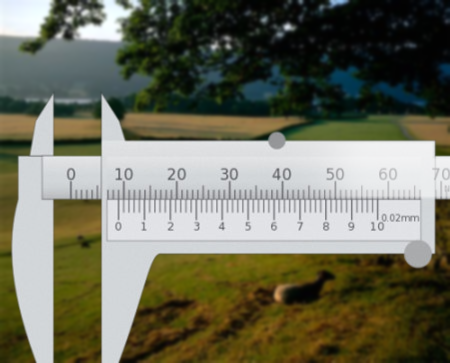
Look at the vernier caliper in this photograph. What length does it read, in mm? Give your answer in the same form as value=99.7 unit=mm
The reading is value=9.0 unit=mm
